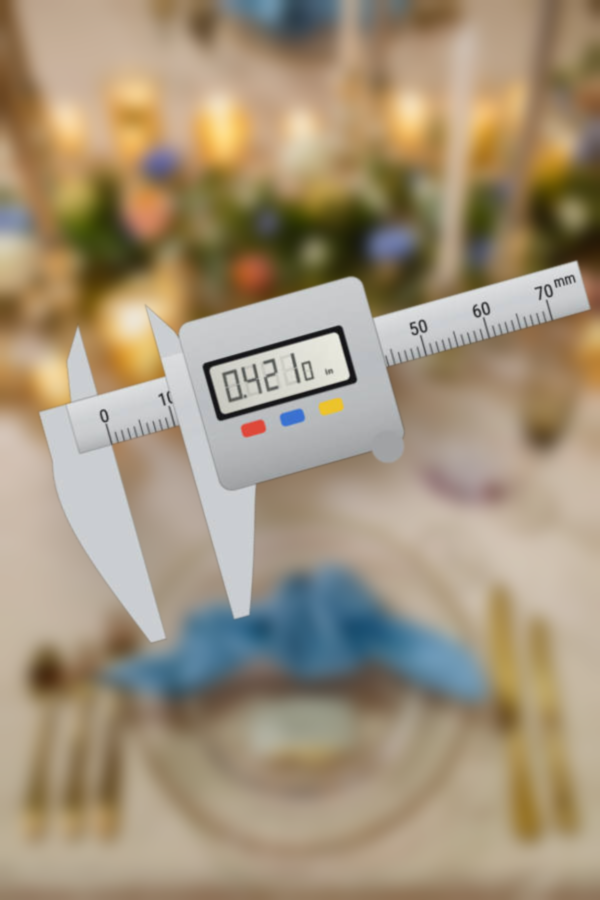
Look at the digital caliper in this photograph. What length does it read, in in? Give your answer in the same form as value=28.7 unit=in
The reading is value=0.4210 unit=in
